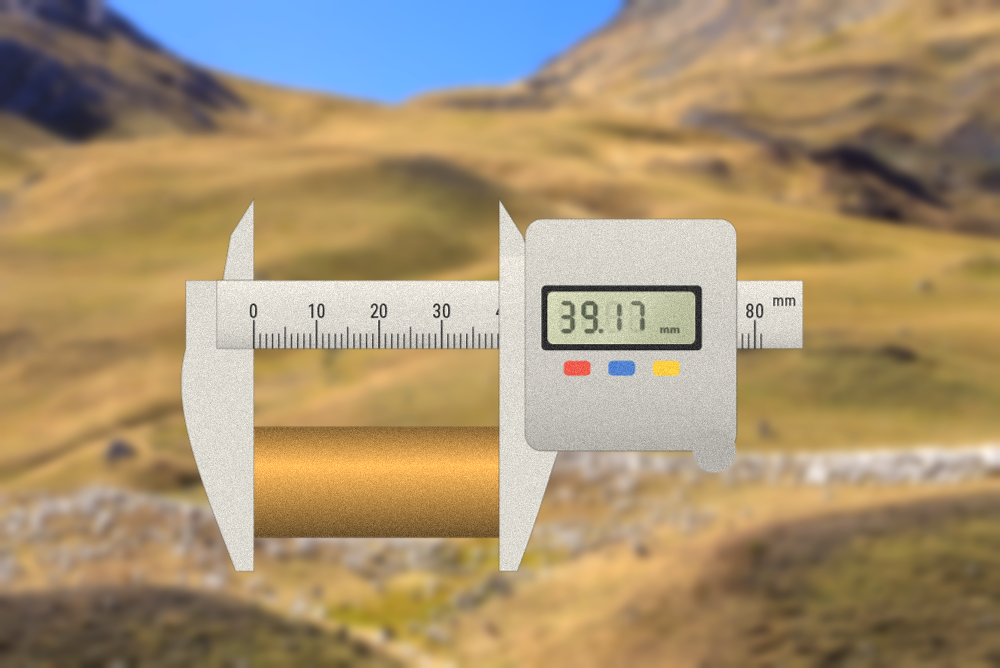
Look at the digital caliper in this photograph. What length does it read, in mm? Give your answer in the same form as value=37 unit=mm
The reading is value=39.17 unit=mm
